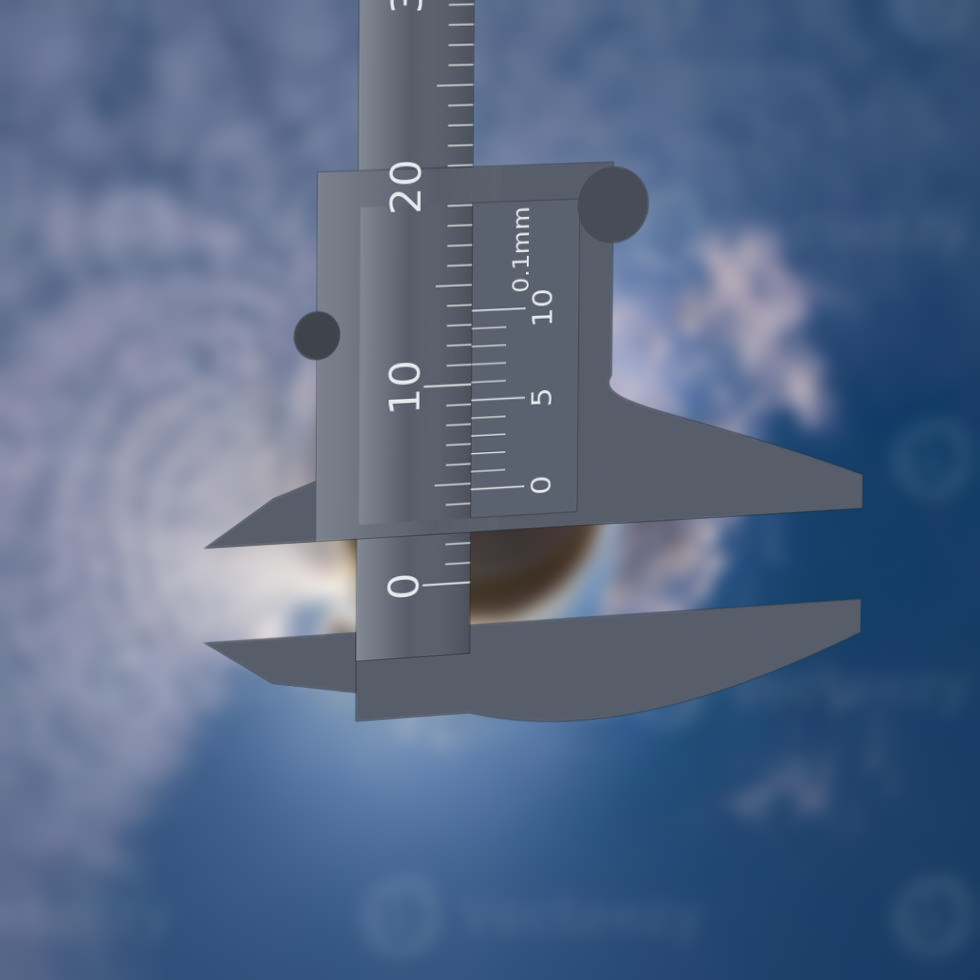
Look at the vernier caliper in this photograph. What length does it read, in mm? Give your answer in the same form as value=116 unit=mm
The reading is value=4.7 unit=mm
